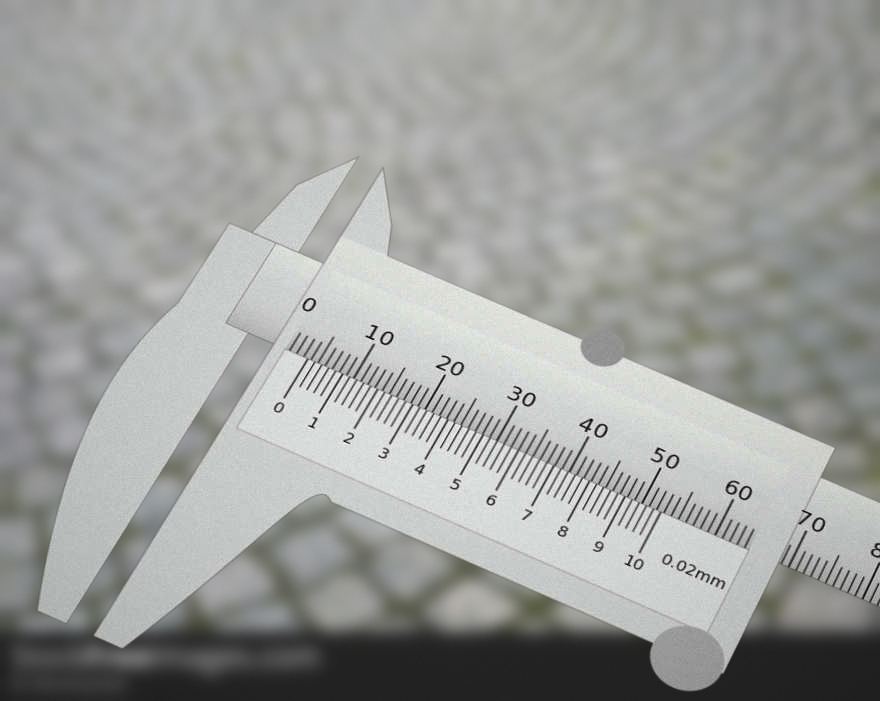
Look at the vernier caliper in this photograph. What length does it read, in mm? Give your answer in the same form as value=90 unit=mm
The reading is value=3.6 unit=mm
